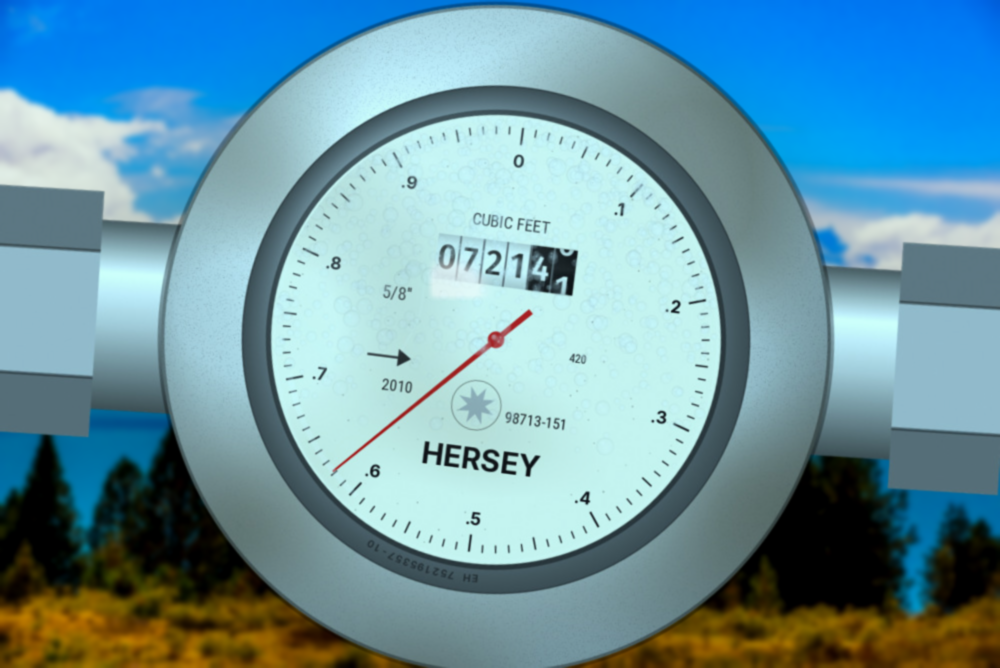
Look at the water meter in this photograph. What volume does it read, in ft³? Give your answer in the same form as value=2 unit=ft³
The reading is value=72140.62 unit=ft³
